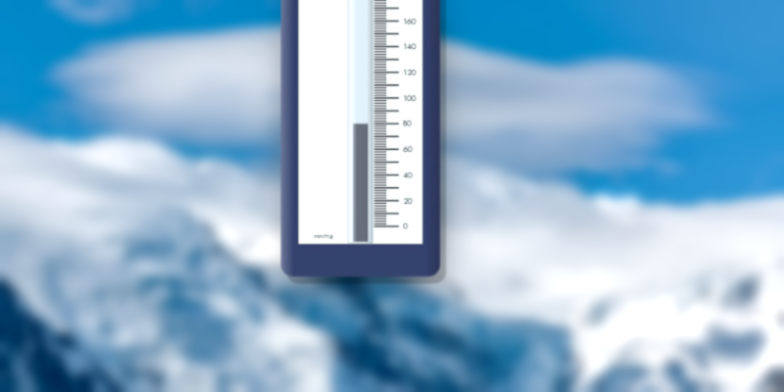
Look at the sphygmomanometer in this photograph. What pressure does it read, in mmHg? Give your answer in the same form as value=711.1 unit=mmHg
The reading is value=80 unit=mmHg
